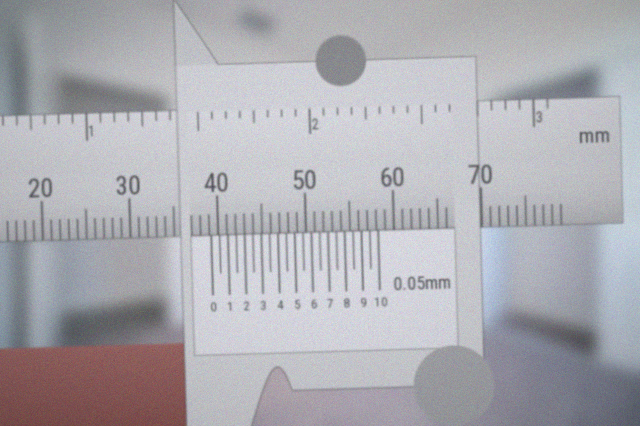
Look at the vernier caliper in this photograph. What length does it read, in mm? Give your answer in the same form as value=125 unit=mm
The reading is value=39.2 unit=mm
